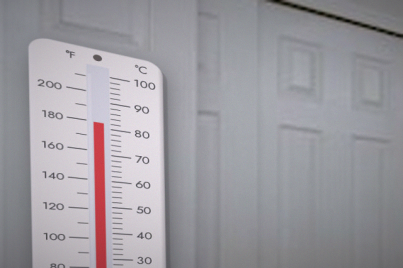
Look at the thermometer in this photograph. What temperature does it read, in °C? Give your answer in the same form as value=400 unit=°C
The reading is value=82 unit=°C
